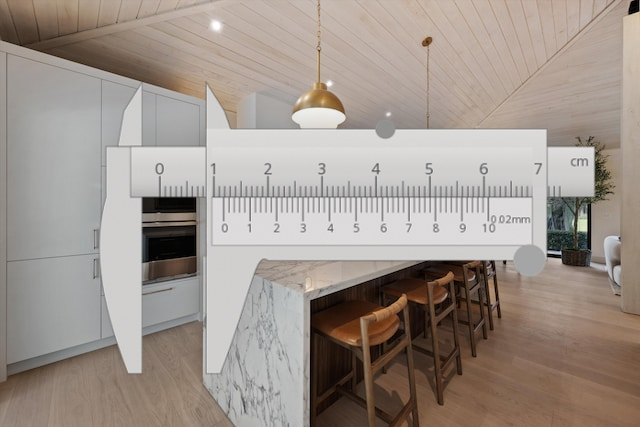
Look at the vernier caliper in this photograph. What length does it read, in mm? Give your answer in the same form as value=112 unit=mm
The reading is value=11.8 unit=mm
